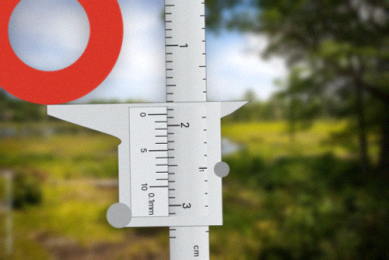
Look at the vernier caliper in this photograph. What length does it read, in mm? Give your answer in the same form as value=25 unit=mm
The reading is value=18.6 unit=mm
